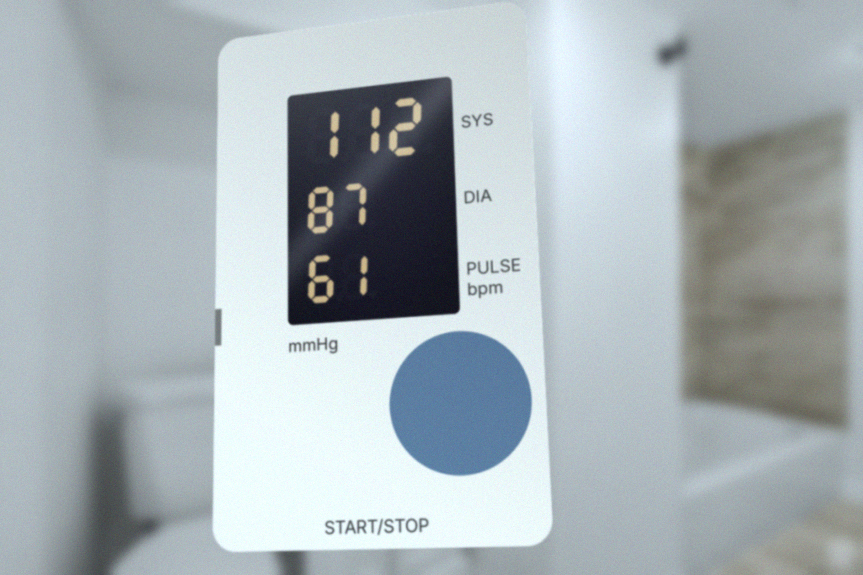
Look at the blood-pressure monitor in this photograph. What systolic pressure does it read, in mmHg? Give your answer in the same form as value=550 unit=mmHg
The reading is value=112 unit=mmHg
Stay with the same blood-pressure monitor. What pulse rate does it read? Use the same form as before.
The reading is value=61 unit=bpm
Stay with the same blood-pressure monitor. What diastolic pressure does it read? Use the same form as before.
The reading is value=87 unit=mmHg
